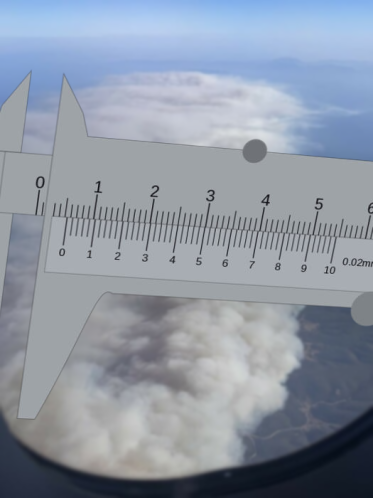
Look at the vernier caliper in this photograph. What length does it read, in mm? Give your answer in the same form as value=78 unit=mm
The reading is value=5.4 unit=mm
